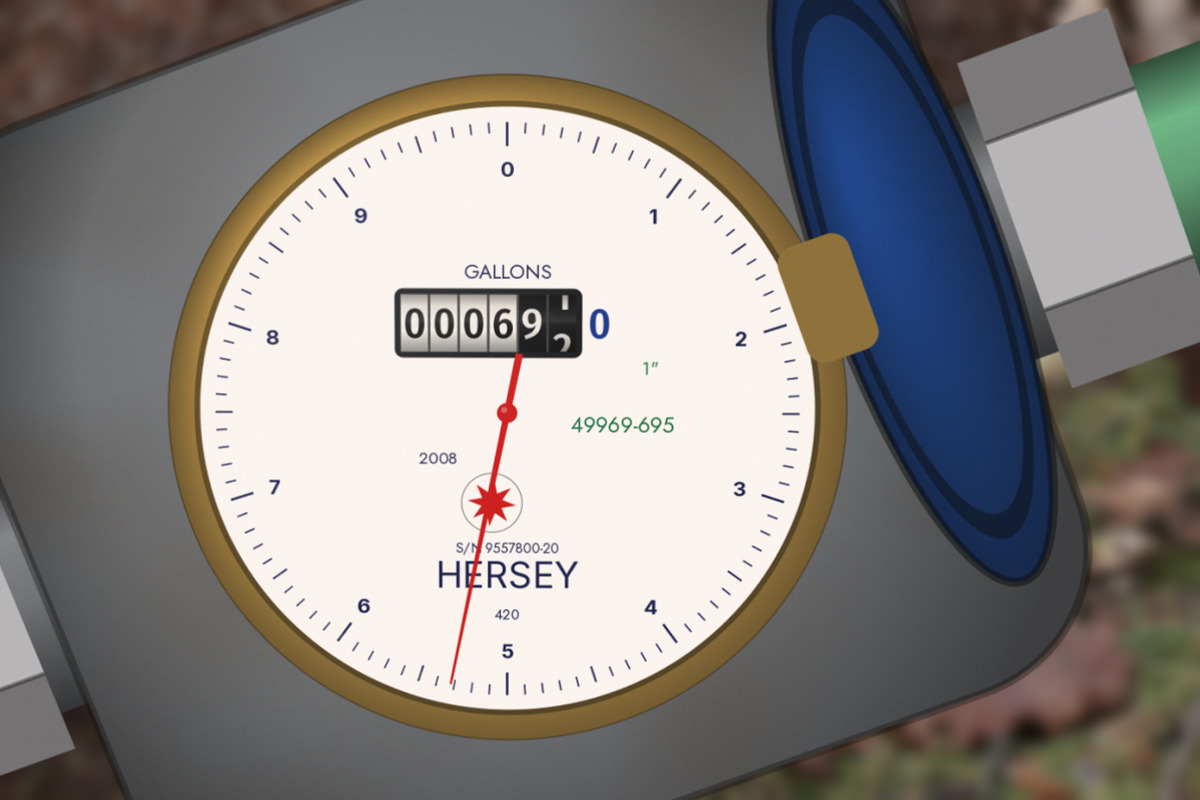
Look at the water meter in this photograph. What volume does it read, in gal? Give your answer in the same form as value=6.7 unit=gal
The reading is value=6915.3 unit=gal
